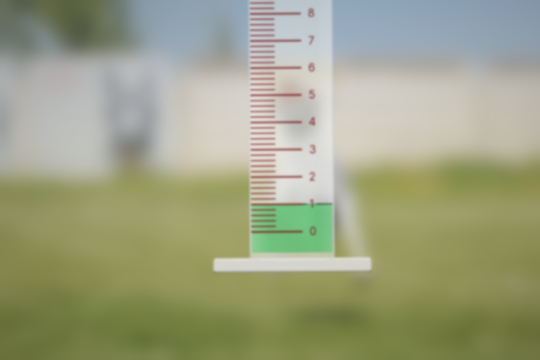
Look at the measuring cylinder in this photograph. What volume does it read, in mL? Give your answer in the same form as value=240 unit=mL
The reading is value=1 unit=mL
